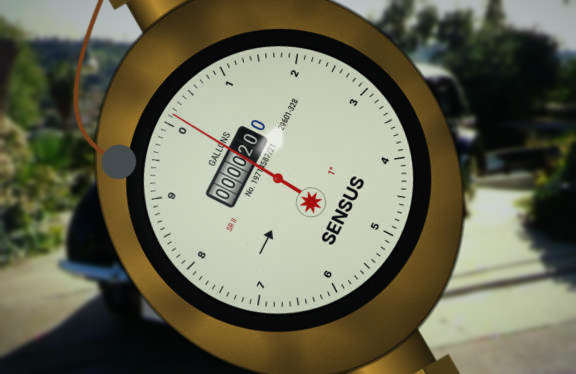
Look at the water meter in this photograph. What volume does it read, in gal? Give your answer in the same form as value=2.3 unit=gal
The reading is value=200.1 unit=gal
